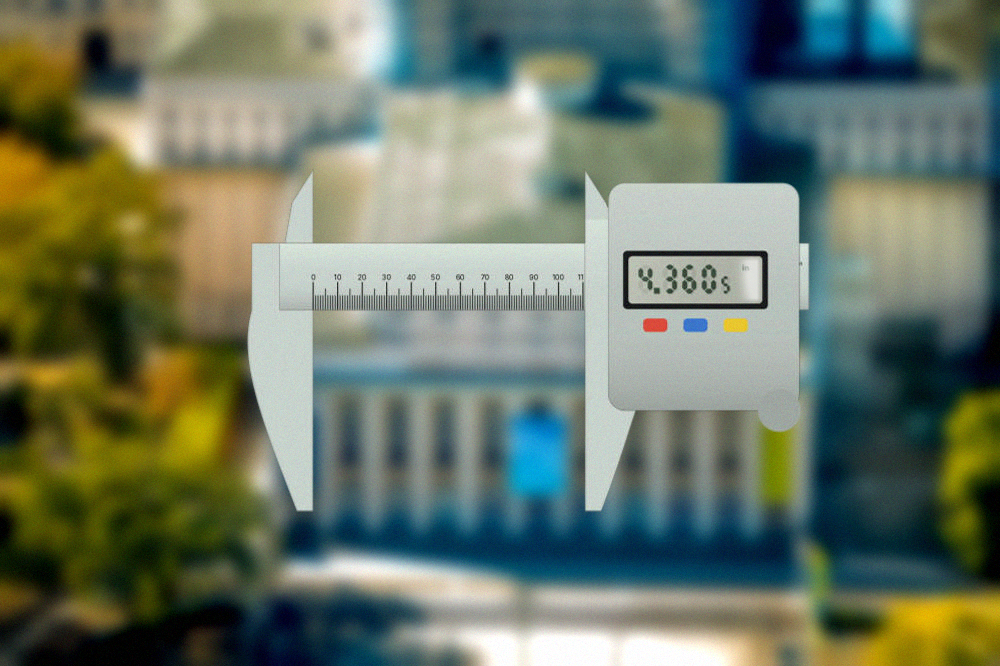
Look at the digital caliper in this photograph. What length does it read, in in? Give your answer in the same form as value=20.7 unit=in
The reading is value=4.3605 unit=in
